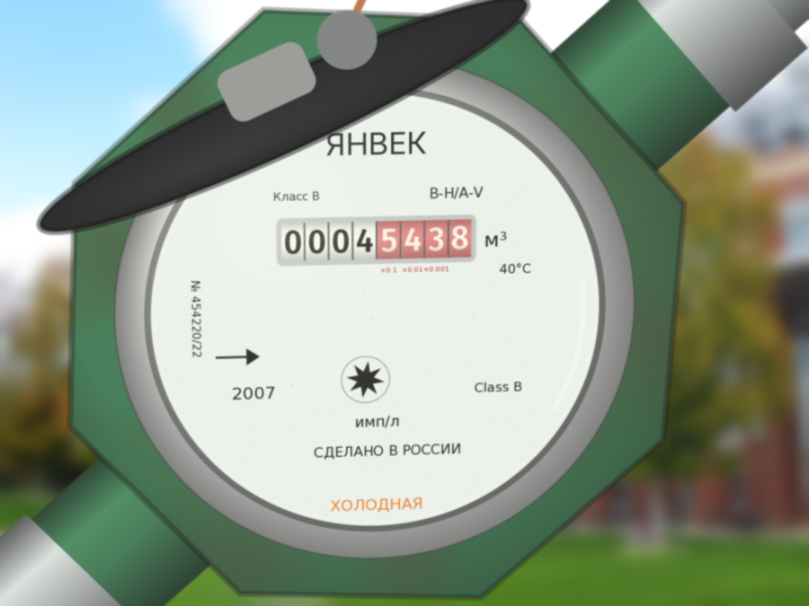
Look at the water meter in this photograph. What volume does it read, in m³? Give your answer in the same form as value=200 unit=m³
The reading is value=4.5438 unit=m³
